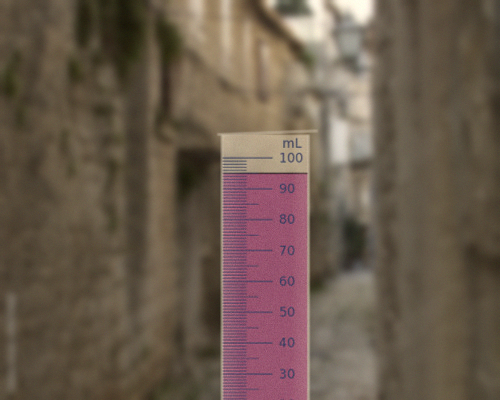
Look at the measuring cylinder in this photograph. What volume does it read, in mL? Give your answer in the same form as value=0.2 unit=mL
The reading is value=95 unit=mL
